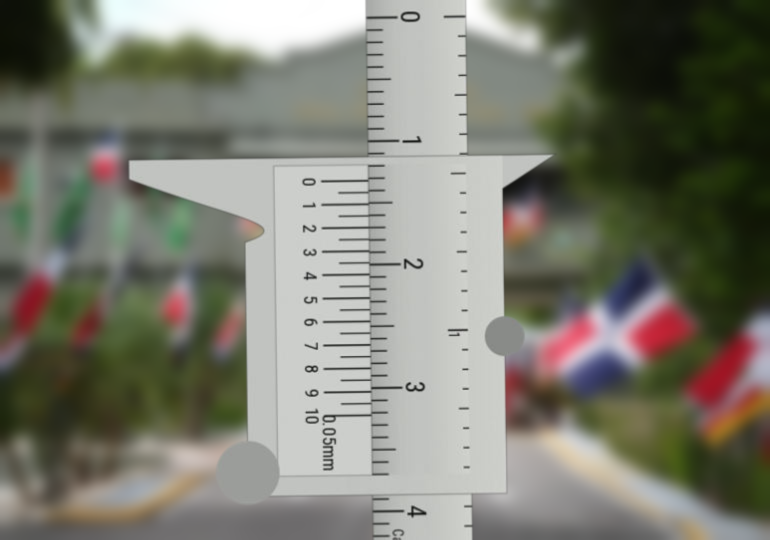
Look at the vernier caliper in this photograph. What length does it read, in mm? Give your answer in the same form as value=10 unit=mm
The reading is value=13.2 unit=mm
